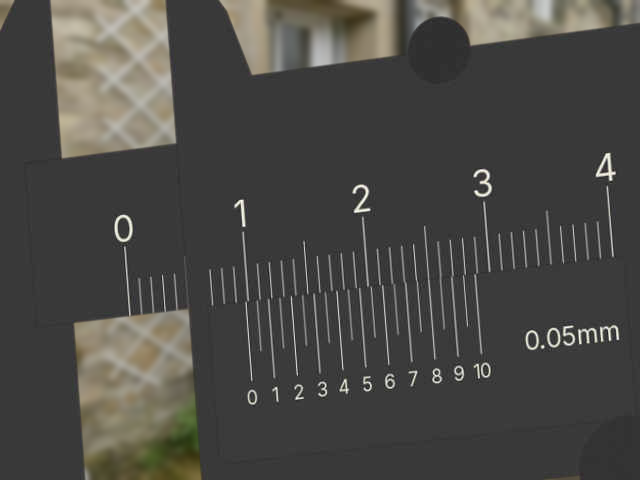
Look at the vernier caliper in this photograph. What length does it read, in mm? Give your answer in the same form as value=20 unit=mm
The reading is value=9.8 unit=mm
